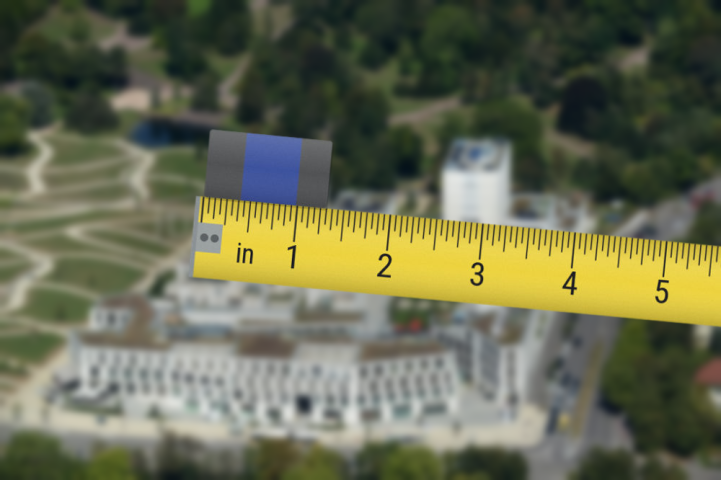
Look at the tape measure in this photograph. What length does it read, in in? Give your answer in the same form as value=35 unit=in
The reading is value=1.3125 unit=in
